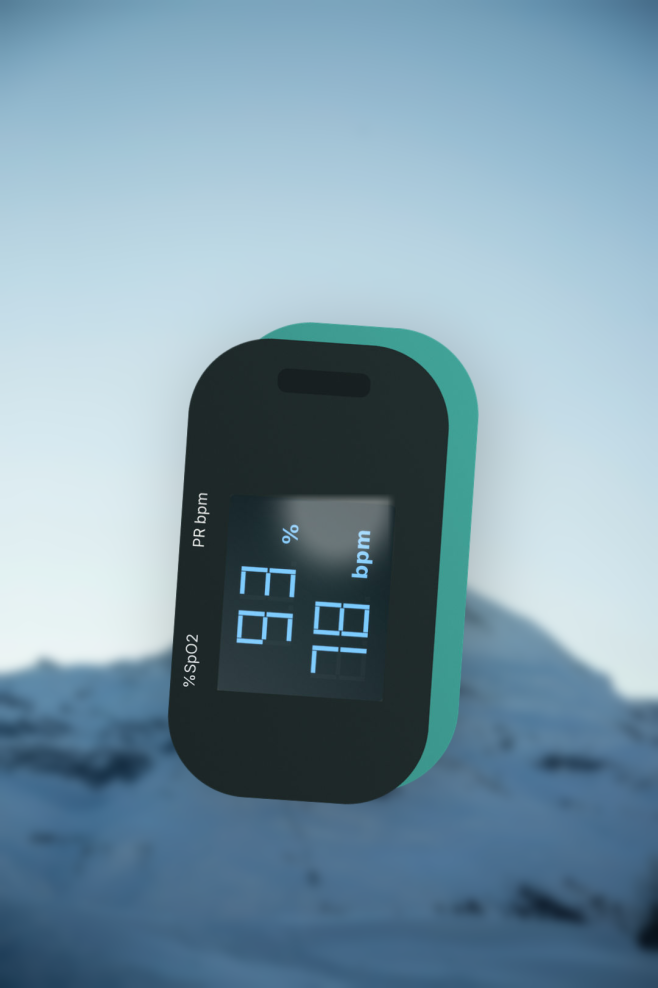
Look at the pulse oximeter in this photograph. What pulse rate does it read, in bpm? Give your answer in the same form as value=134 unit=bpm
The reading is value=78 unit=bpm
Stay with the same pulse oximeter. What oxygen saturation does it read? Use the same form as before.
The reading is value=93 unit=%
